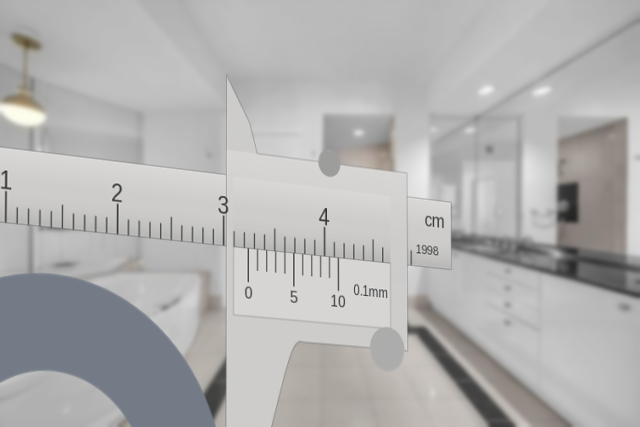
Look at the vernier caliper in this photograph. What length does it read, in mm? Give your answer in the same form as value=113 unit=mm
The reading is value=32.4 unit=mm
